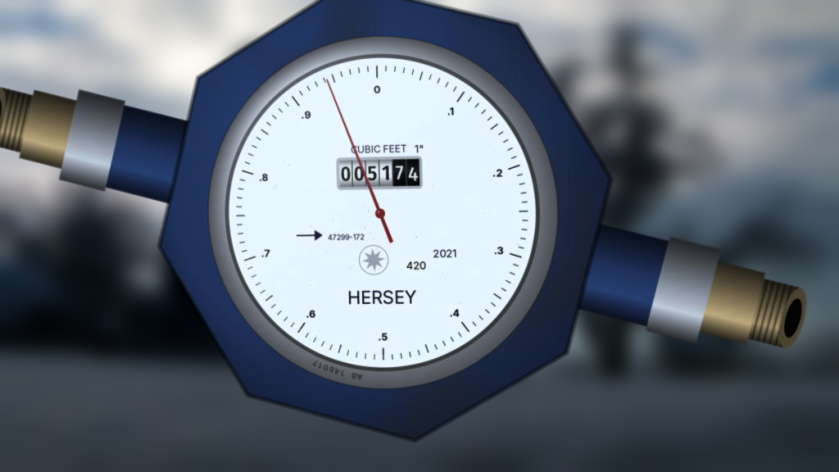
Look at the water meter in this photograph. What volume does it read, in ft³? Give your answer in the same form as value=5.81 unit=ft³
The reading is value=5173.94 unit=ft³
